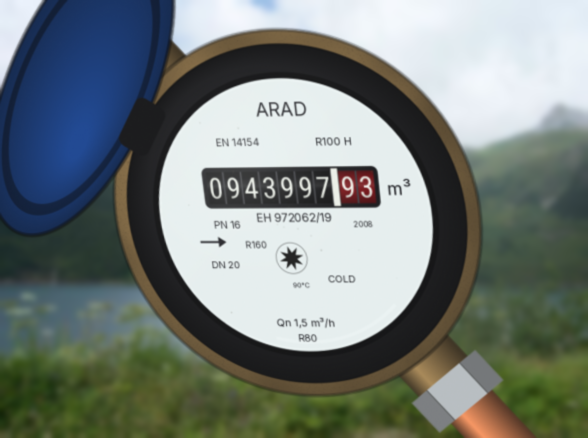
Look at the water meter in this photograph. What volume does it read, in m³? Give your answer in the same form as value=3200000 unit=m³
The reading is value=943997.93 unit=m³
